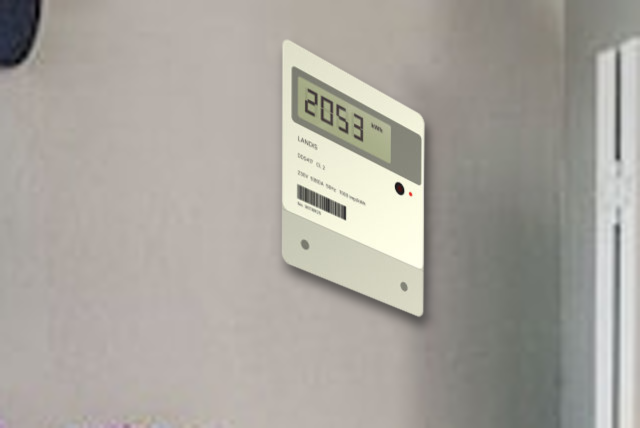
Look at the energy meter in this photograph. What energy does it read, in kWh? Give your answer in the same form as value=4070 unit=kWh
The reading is value=2053 unit=kWh
